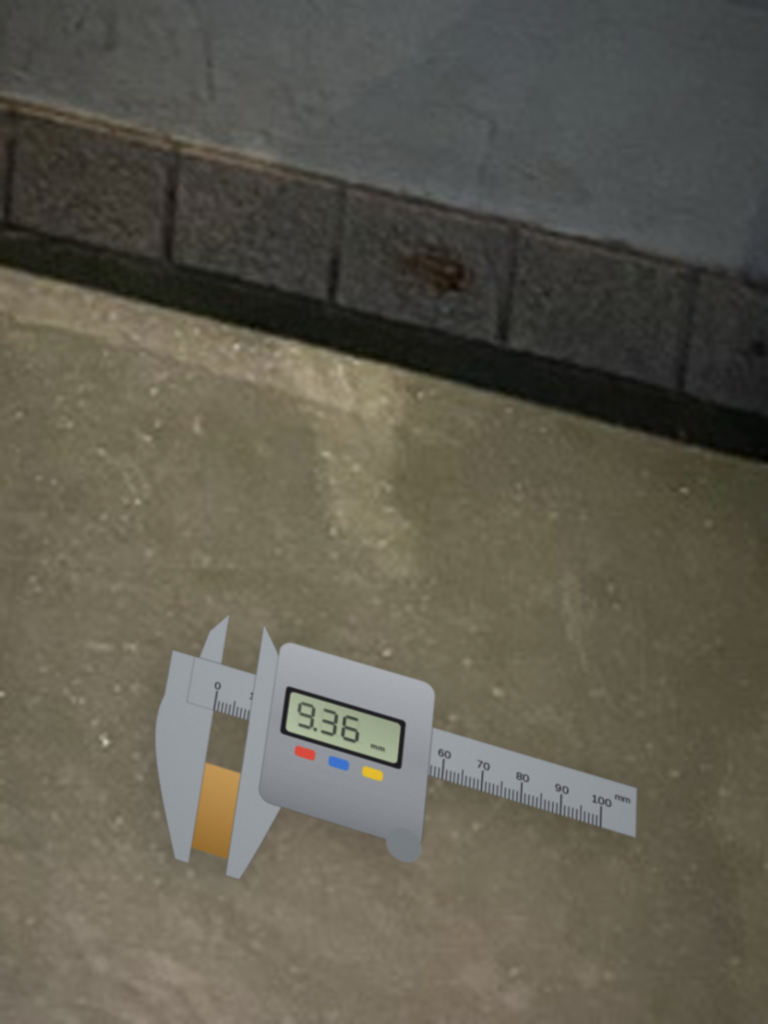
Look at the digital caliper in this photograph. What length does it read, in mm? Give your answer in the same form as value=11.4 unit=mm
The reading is value=9.36 unit=mm
